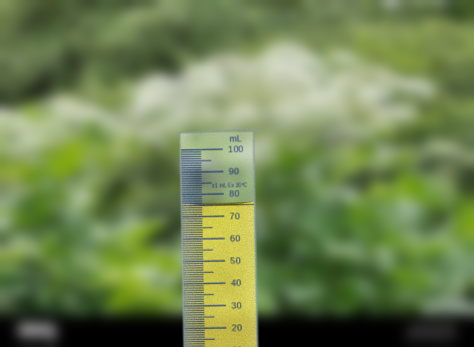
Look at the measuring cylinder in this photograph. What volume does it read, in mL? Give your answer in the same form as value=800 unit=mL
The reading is value=75 unit=mL
